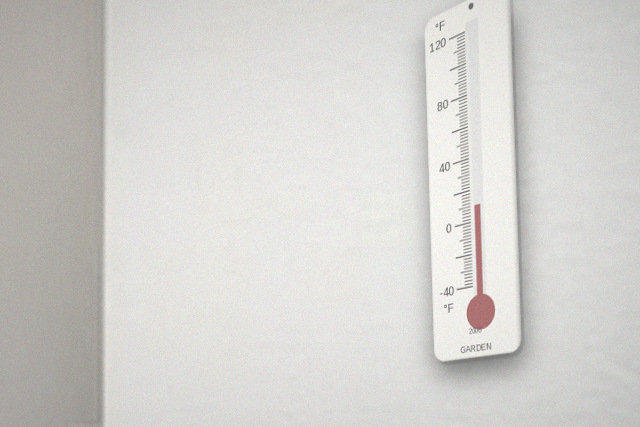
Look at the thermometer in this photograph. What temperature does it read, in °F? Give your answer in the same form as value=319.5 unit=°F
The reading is value=10 unit=°F
